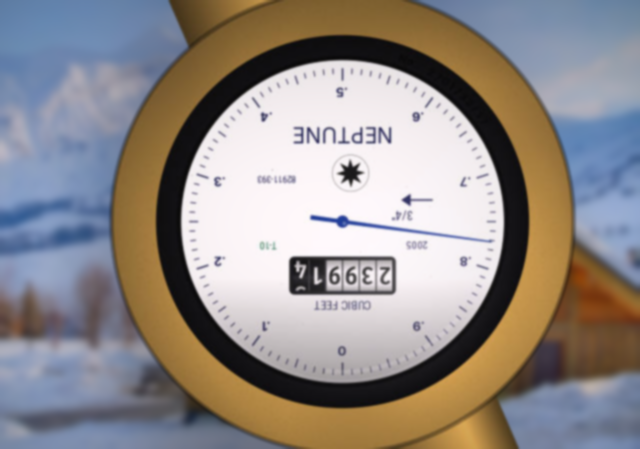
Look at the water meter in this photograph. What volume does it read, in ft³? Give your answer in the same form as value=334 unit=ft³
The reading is value=239913.77 unit=ft³
